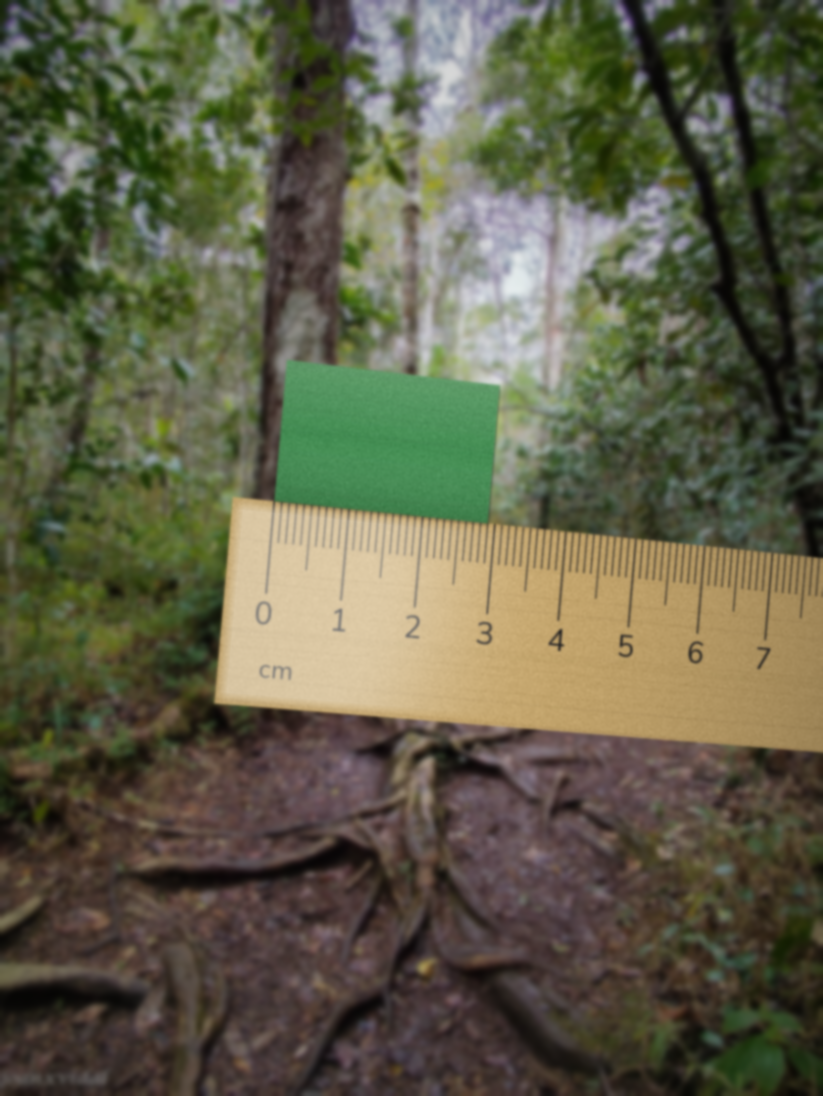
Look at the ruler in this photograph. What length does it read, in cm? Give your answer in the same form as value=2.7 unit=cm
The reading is value=2.9 unit=cm
